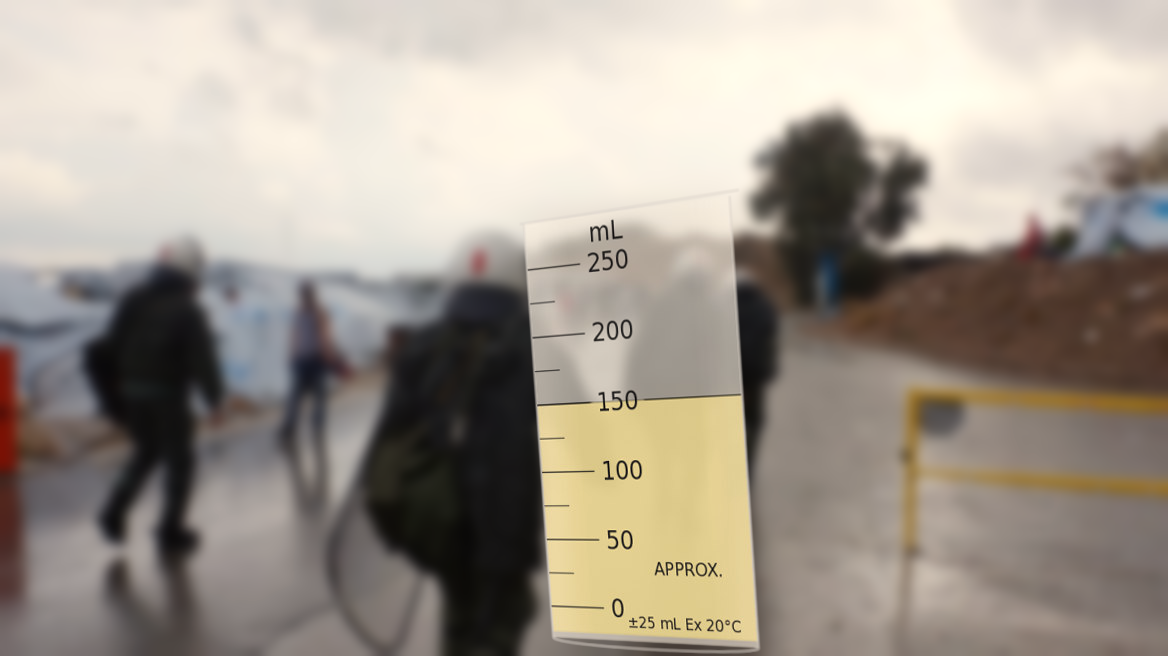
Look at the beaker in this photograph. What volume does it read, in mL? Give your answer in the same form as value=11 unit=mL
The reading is value=150 unit=mL
